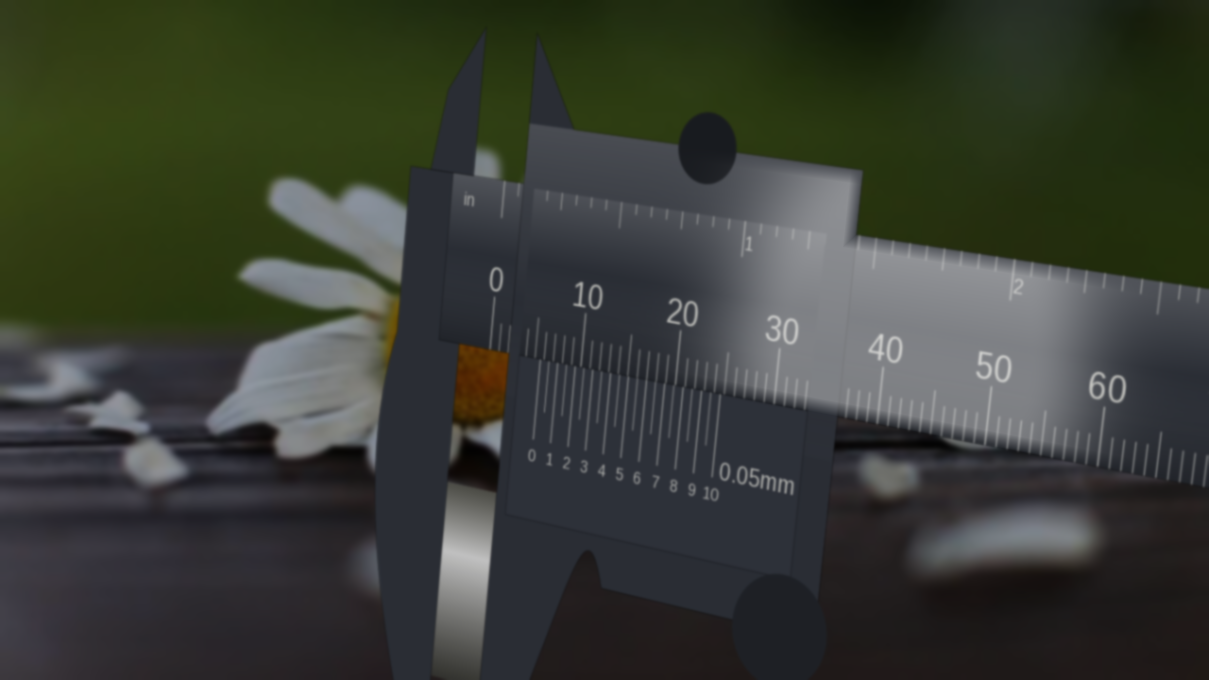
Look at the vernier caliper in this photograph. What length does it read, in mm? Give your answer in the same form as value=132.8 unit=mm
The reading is value=5.6 unit=mm
